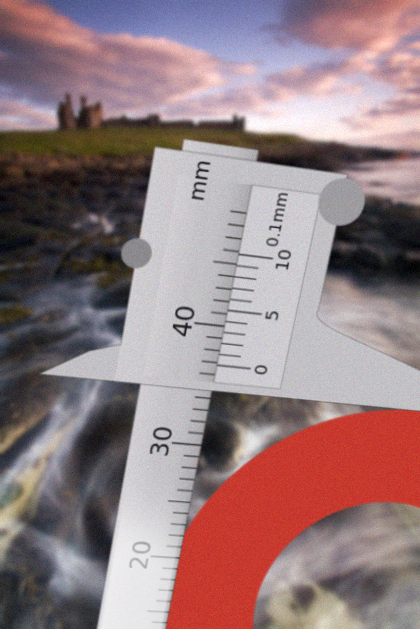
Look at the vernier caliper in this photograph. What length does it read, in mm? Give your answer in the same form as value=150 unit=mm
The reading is value=36.8 unit=mm
